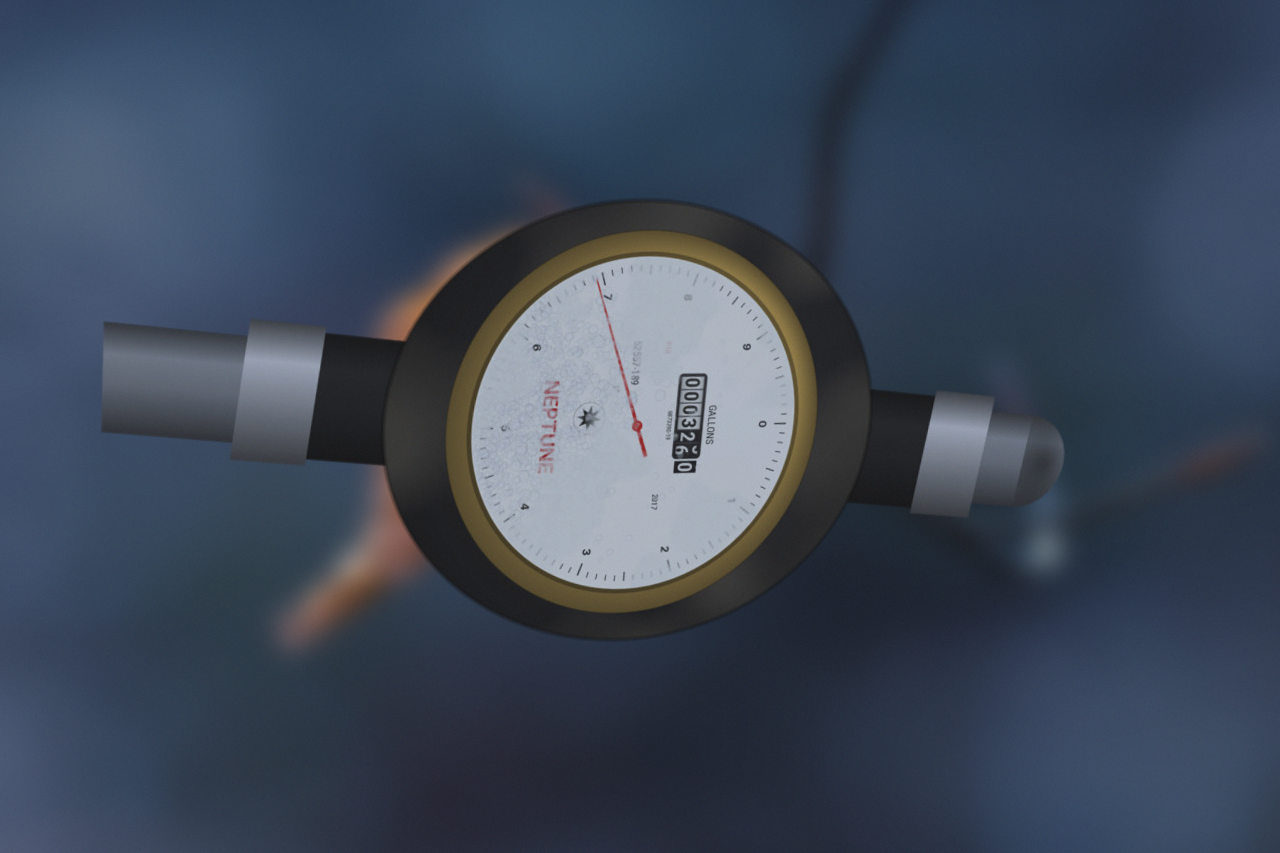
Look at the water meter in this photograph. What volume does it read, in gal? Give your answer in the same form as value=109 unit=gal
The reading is value=3256.9 unit=gal
